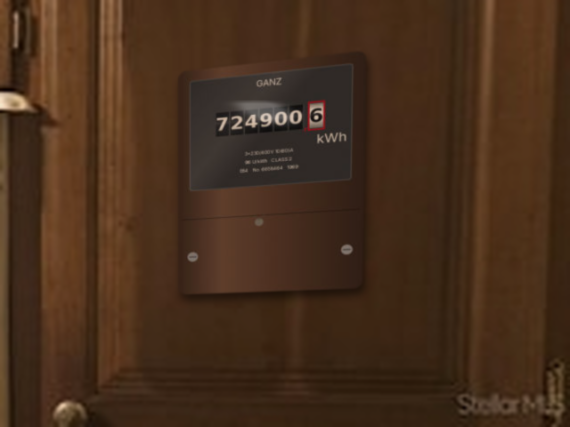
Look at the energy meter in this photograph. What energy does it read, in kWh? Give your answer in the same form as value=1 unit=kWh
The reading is value=724900.6 unit=kWh
